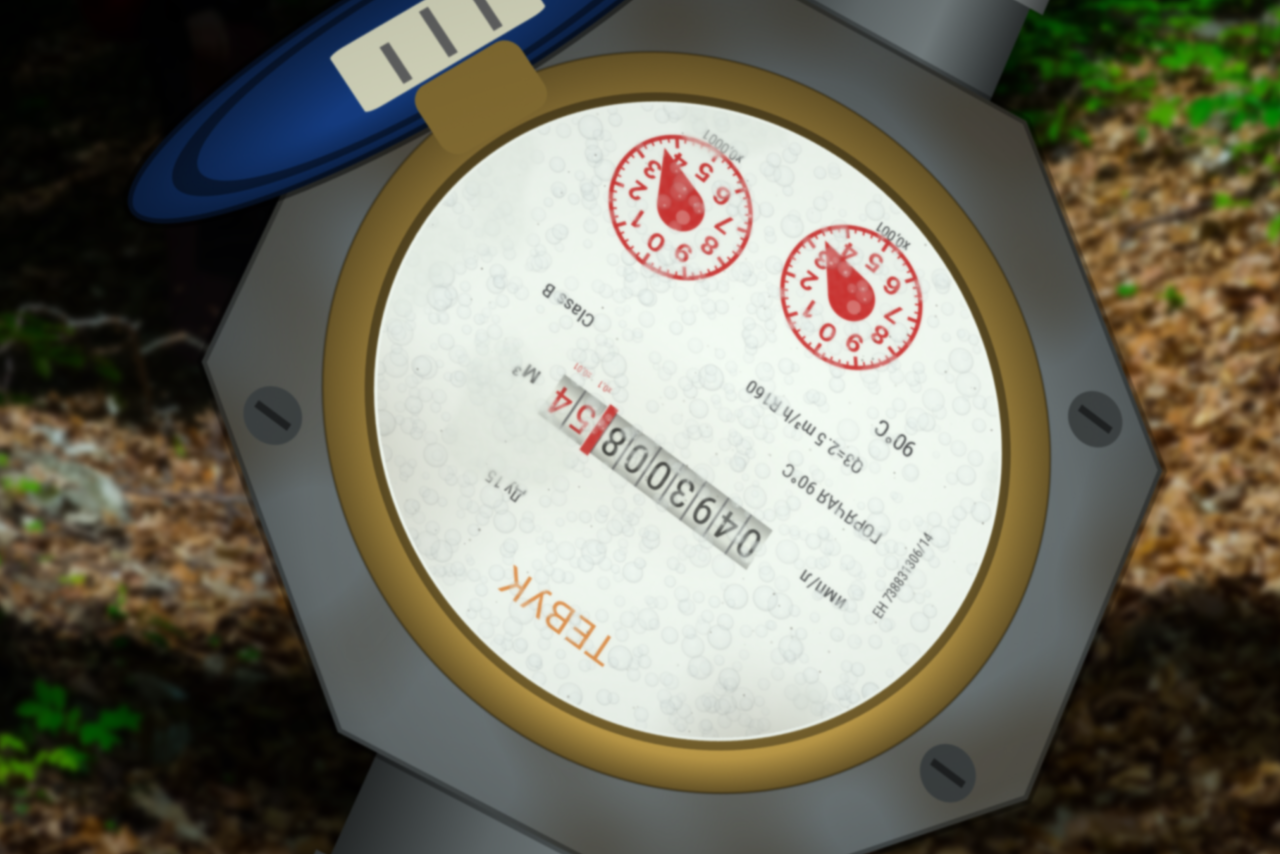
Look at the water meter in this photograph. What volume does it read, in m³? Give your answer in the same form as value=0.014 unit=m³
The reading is value=493008.5433 unit=m³
